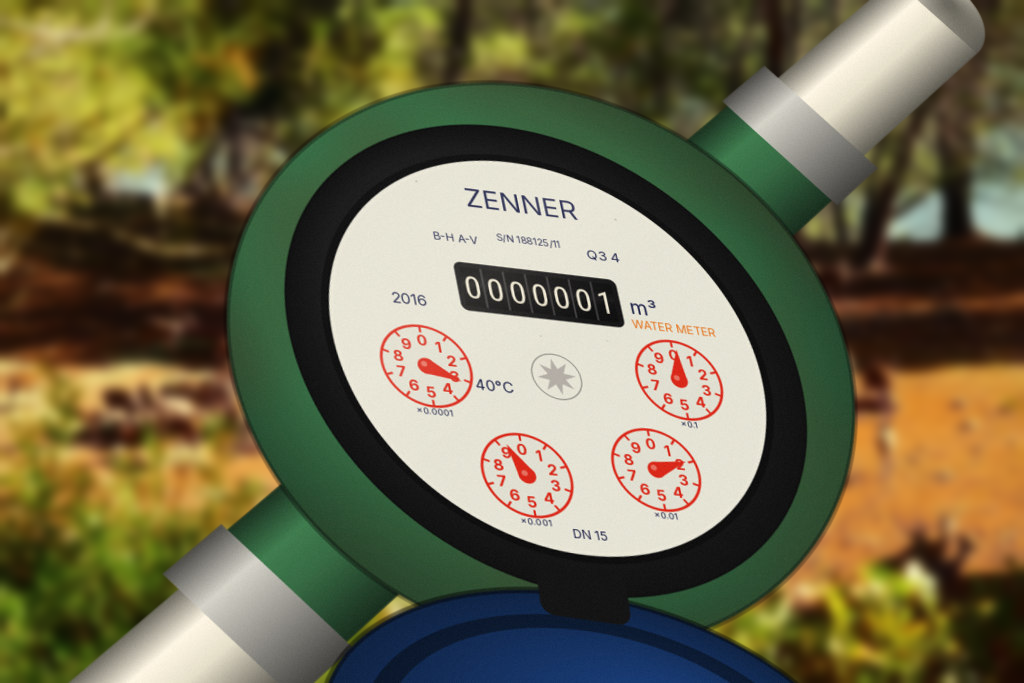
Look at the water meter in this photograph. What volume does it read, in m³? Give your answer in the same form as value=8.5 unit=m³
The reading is value=1.0193 unit=m³
